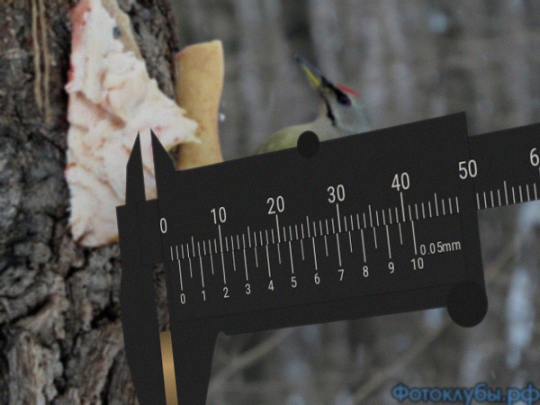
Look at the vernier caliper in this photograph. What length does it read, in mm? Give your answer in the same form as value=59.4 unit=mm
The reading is value=2.2 unit=mm
